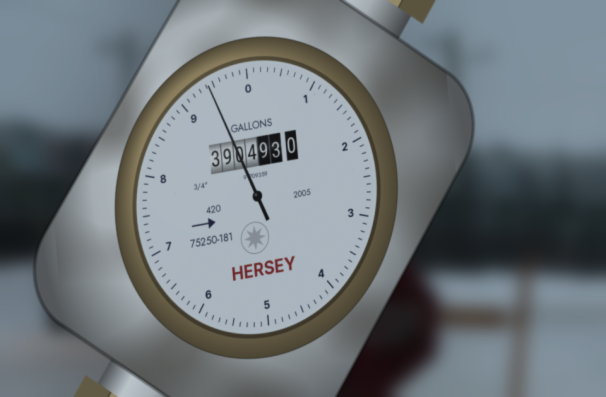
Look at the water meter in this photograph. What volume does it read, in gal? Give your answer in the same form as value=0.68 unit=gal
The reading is value=3904929.4 unit=gal
